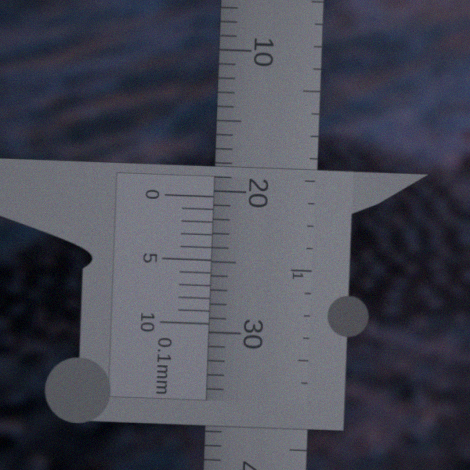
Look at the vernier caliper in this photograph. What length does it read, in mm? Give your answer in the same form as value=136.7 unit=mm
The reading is value=20.4 unit=mm
